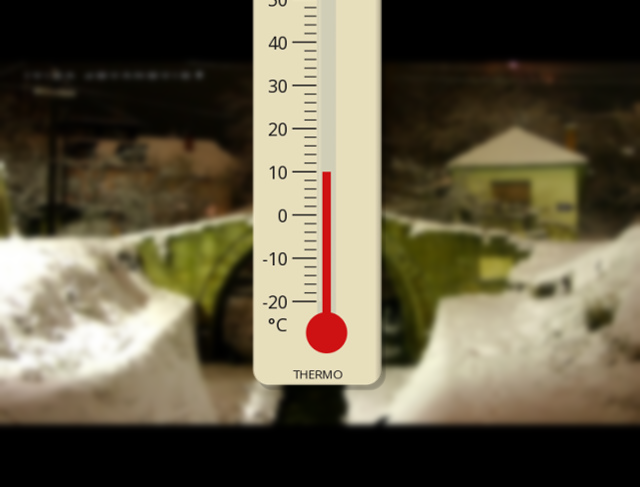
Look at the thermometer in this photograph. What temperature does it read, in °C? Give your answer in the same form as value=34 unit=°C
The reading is value=10 unit=°C
